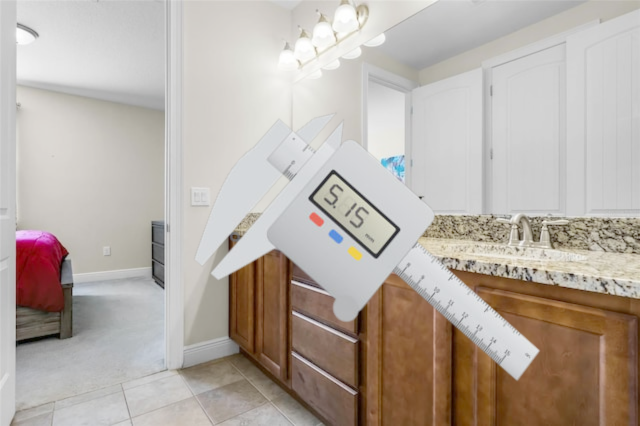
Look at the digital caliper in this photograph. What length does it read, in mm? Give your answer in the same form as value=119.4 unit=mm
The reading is value=5.15 unit=mm
